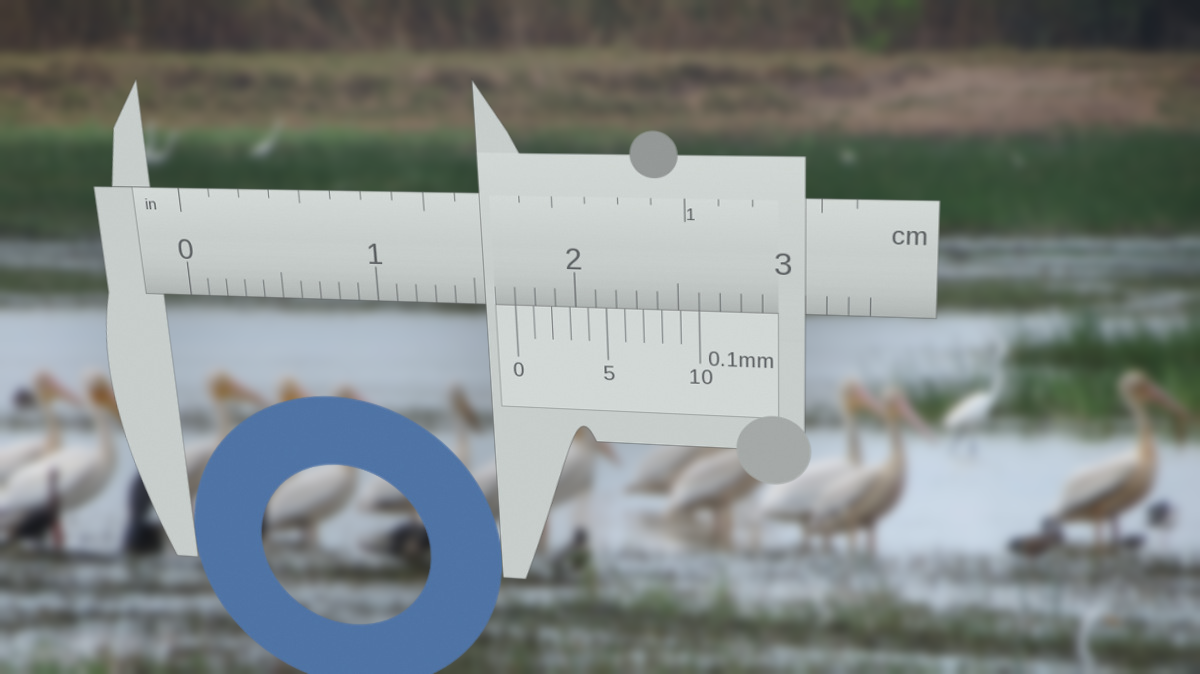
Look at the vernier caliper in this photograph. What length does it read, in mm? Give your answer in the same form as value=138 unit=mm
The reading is value=17.0 unit=mm
